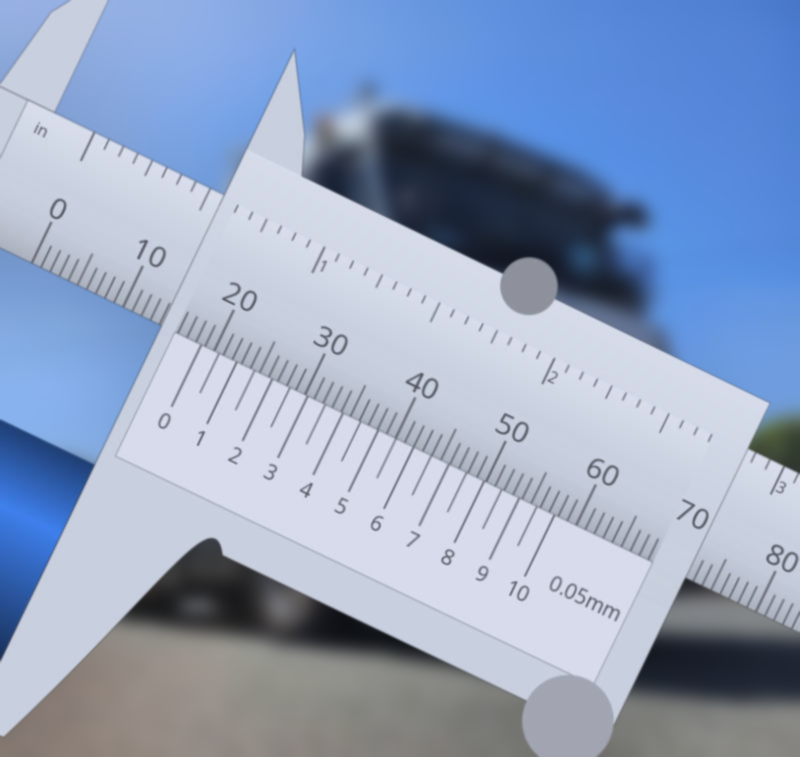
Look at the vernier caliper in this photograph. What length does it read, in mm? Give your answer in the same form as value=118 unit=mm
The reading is value=18.6 unit=mm
